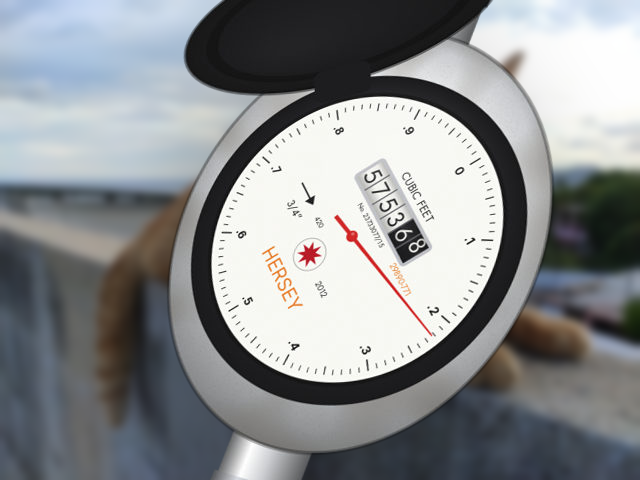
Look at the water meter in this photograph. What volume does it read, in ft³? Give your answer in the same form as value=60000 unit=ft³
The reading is value=575368.22 unit=ft³
